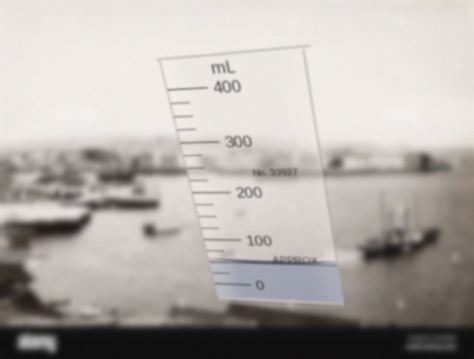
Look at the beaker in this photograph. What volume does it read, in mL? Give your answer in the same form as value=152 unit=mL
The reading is value=50 unit=mL
